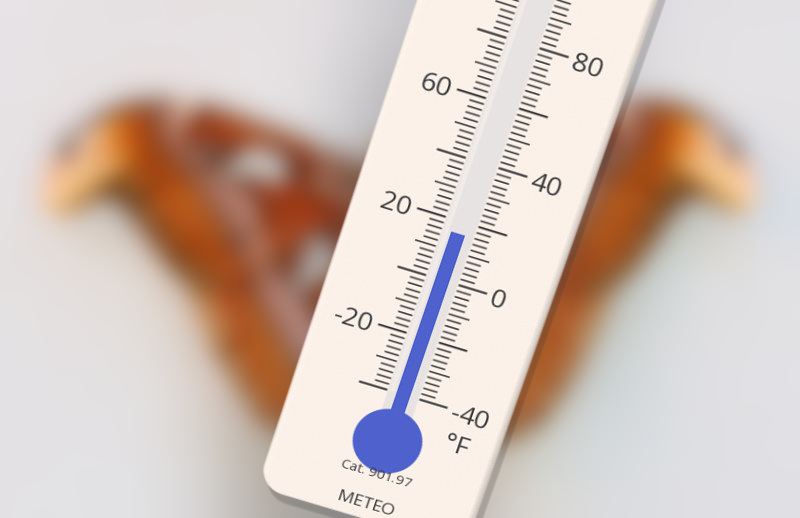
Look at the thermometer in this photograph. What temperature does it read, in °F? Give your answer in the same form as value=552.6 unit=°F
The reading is value=16 unit=°F
